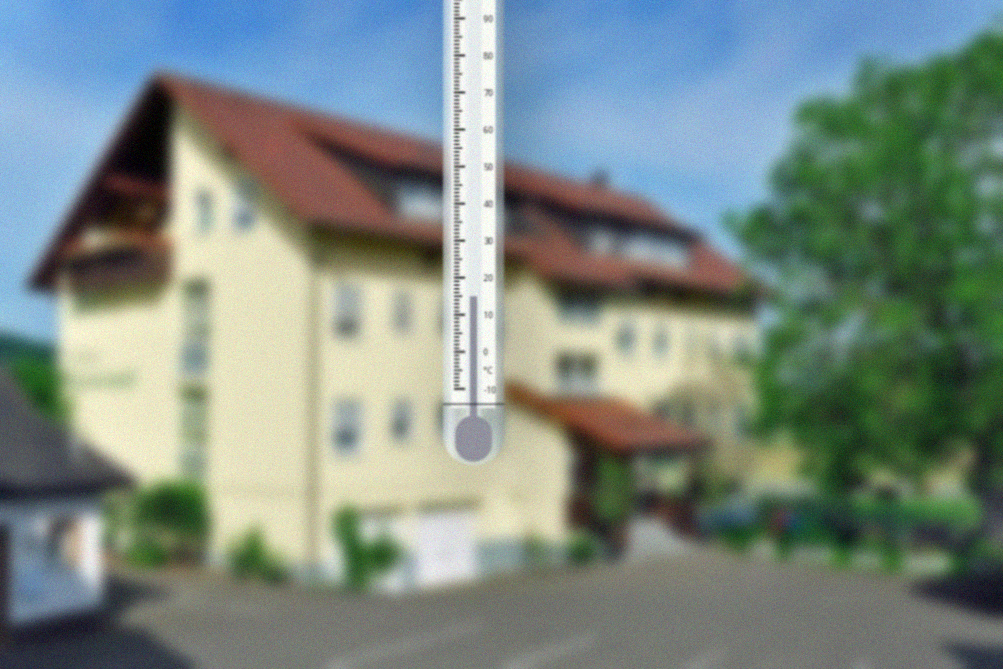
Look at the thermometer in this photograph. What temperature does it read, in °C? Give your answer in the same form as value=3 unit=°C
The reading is value=15 unit=°C
